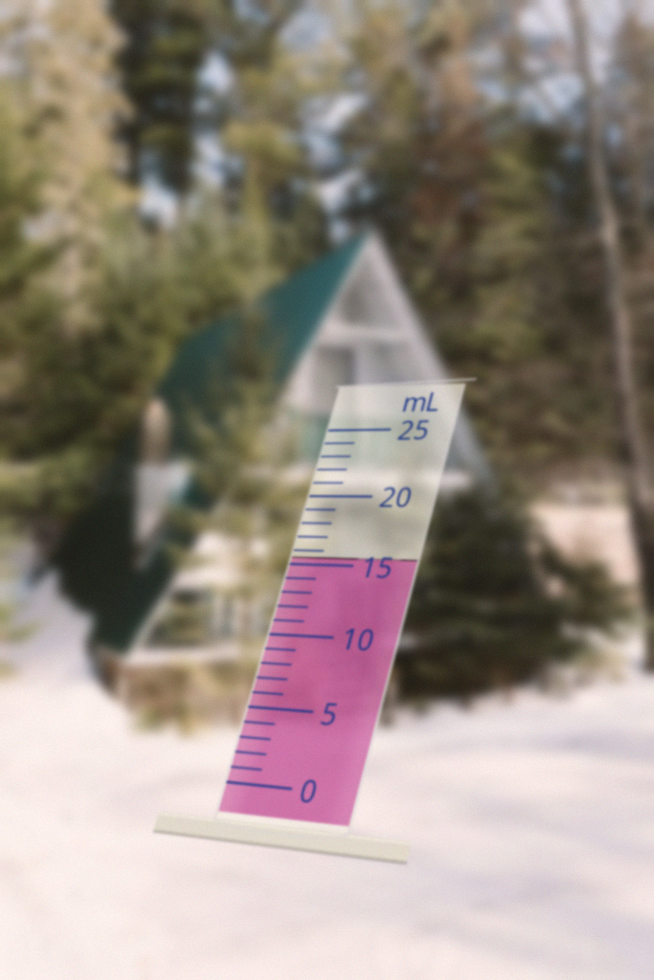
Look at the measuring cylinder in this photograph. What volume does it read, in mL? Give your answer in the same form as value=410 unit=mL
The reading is value=15.5 unit=mL
